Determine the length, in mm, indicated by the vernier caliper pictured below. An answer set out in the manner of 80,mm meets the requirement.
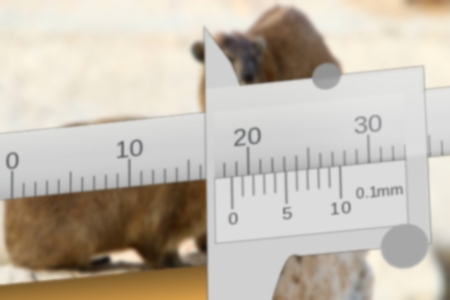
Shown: 18.6,mm
